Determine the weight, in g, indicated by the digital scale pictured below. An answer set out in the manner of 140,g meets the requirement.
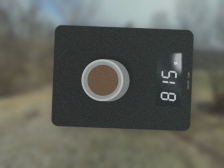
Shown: 815,g
